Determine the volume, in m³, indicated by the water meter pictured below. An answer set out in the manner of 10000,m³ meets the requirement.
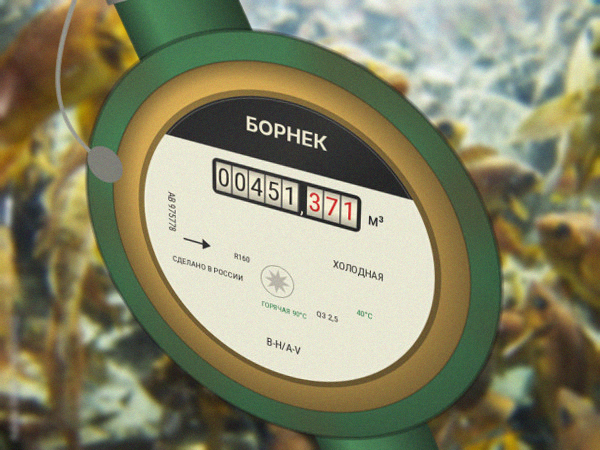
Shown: 451.371,m³
